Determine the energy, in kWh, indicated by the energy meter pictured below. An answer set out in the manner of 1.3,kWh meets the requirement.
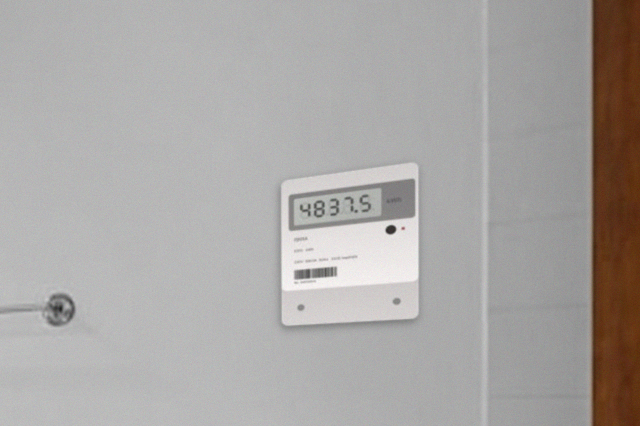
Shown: 4837.5,kWh
